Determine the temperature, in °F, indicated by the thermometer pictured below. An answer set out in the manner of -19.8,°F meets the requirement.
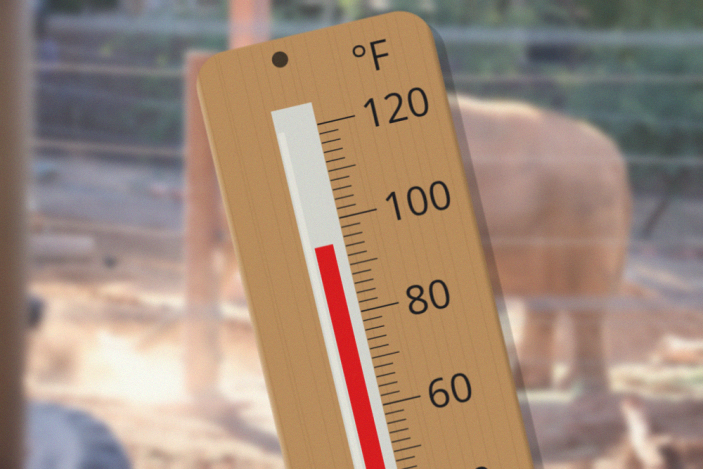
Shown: 95,°F
